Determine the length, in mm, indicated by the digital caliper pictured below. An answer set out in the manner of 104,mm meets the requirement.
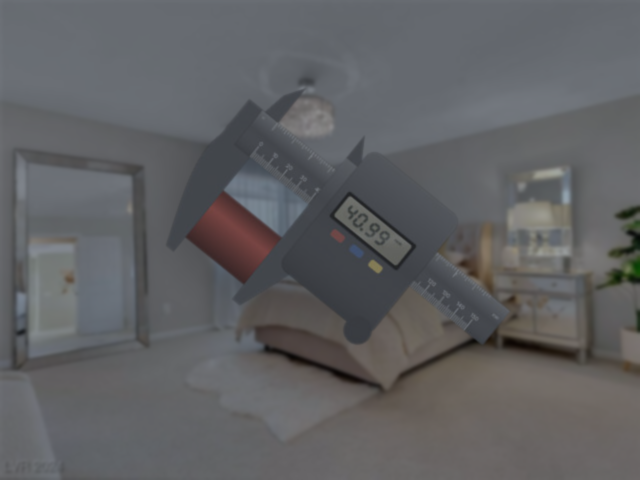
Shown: 40.99,mm
